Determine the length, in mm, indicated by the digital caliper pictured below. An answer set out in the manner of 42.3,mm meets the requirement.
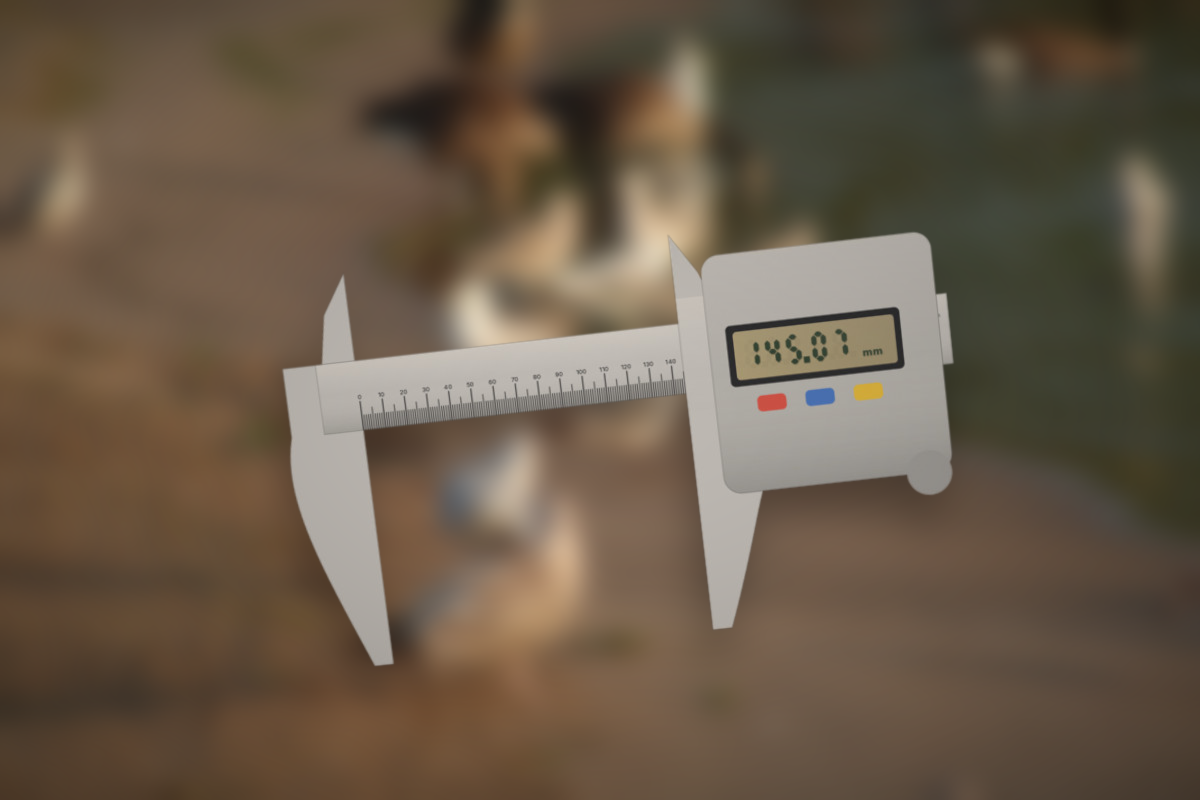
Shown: 145.07,mm
